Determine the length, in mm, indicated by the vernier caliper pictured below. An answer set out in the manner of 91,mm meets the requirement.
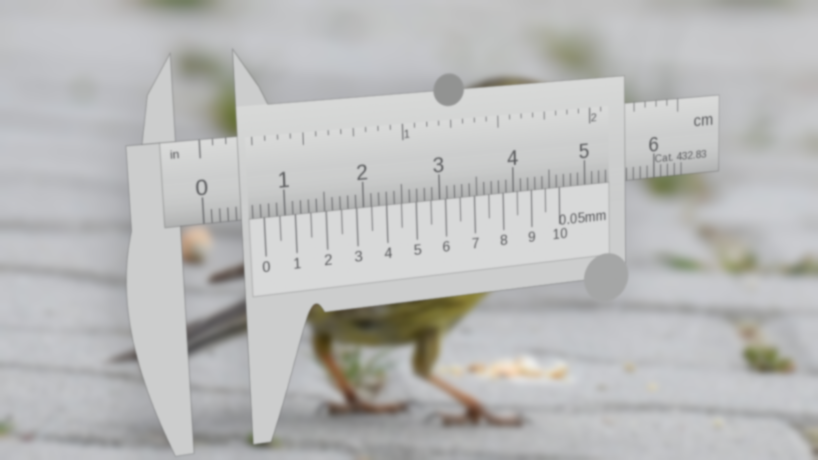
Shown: 7.4,mm
